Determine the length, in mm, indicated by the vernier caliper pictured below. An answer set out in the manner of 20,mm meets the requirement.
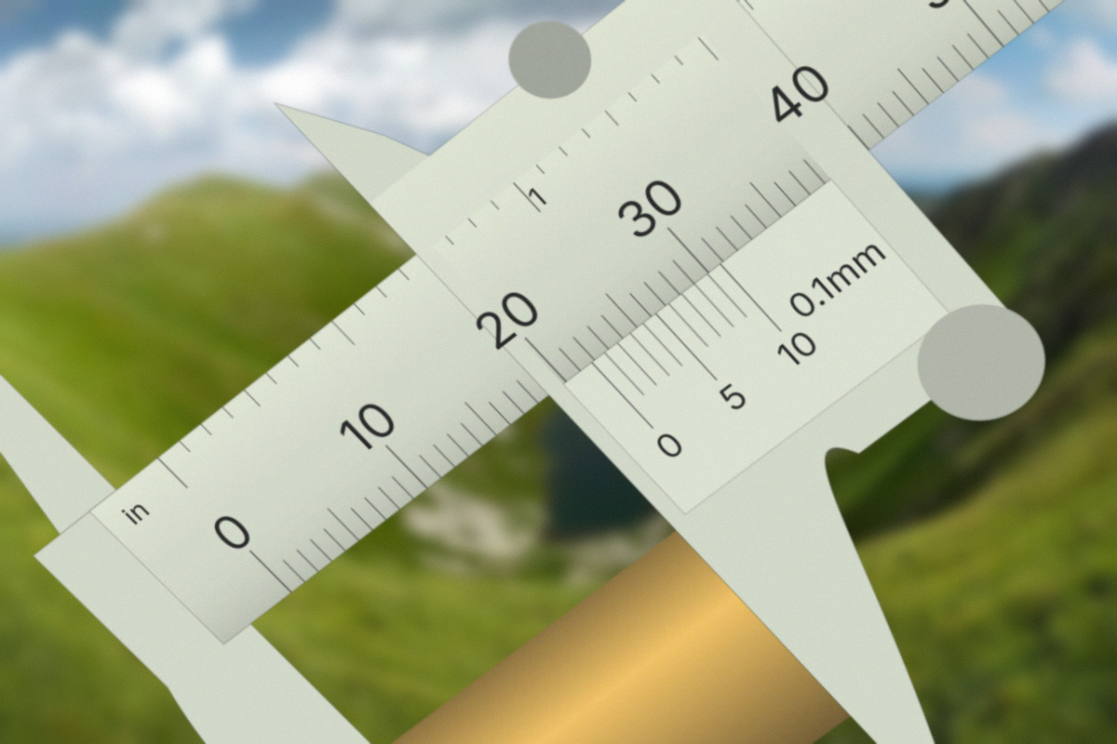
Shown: 21.8,mm
